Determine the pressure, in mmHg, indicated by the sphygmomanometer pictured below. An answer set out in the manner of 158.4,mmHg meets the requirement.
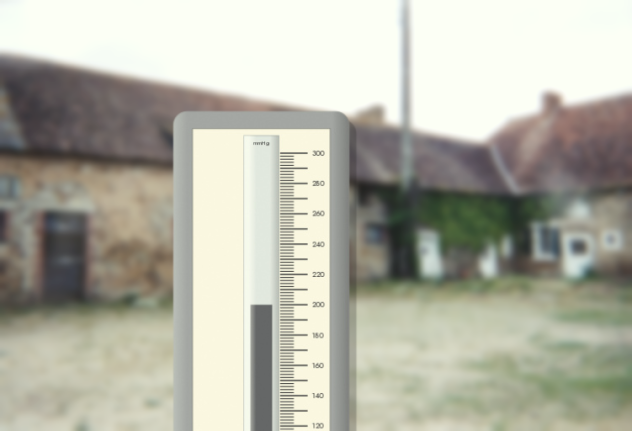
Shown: 200,mmHg
